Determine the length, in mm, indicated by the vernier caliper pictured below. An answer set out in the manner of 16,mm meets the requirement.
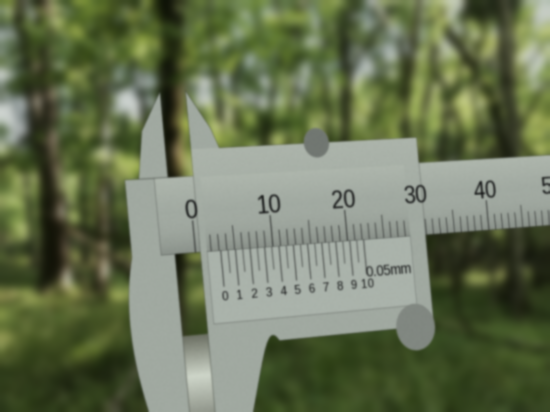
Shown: 3.2,mm
